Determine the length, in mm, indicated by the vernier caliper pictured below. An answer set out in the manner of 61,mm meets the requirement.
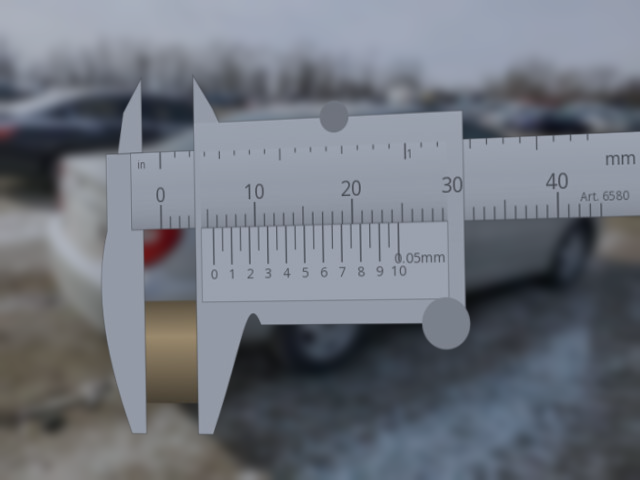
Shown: 5.6,mm
